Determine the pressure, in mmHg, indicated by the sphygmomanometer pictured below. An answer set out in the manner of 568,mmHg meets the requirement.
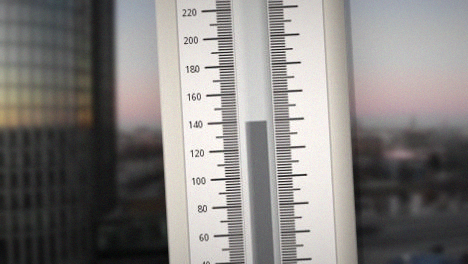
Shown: 140,mmHg
